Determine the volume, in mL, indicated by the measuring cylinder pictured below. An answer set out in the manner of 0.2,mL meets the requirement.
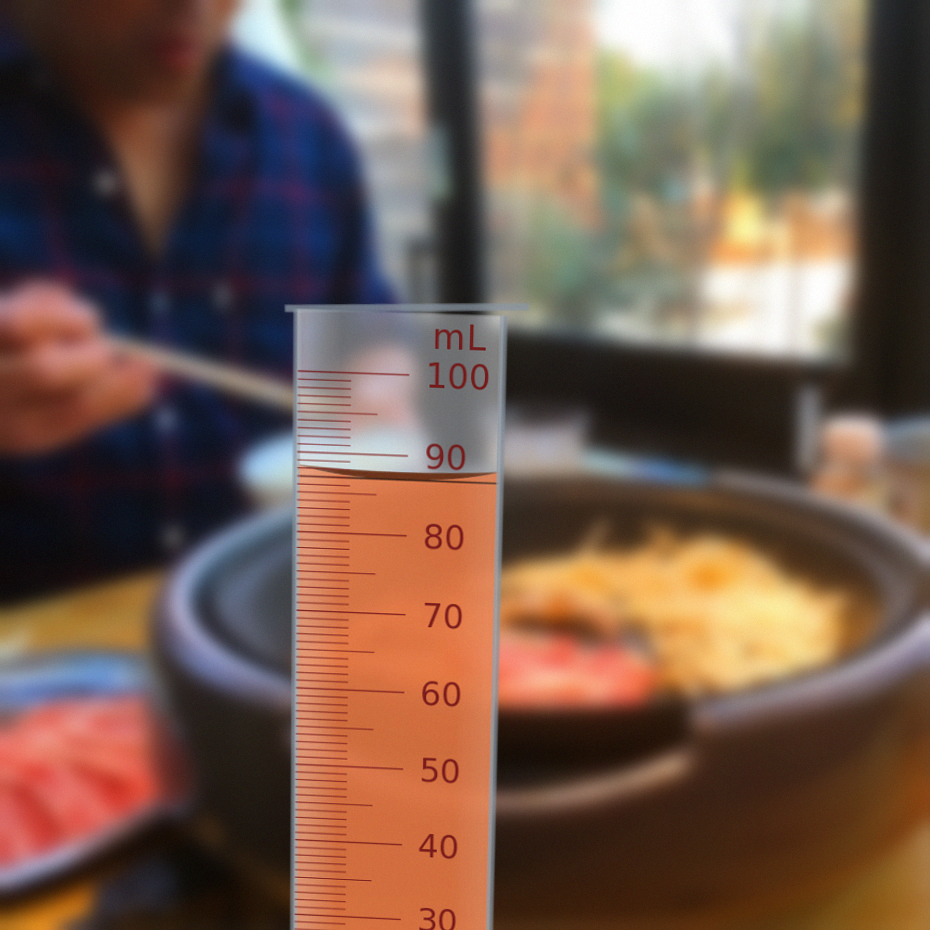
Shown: 87,mL
